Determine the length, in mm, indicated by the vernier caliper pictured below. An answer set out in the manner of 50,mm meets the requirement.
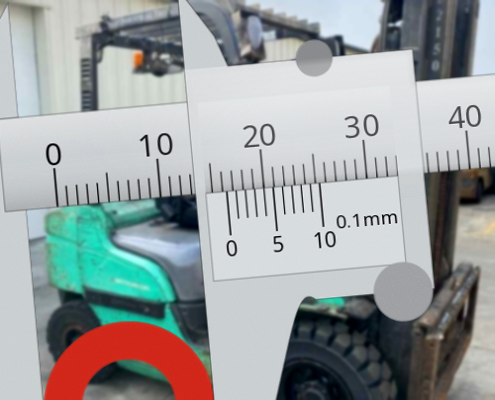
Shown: 16.4,mm
